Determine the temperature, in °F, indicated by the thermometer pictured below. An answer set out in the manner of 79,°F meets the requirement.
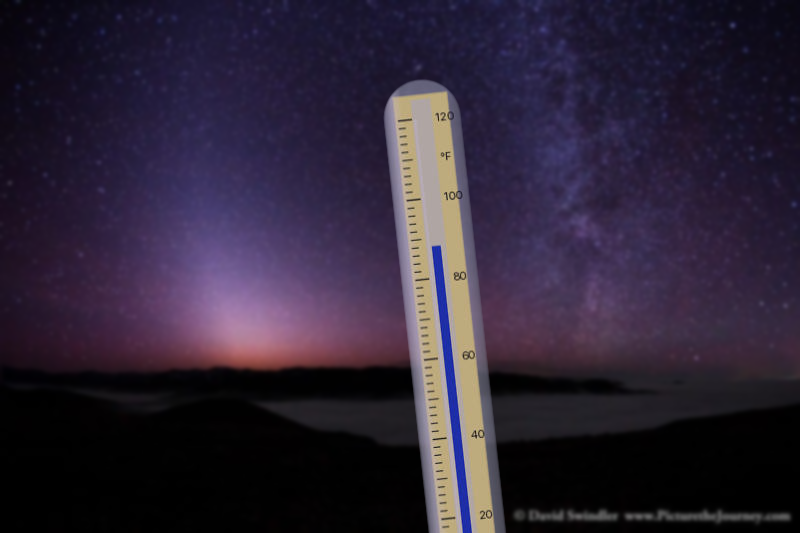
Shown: 88,°F
